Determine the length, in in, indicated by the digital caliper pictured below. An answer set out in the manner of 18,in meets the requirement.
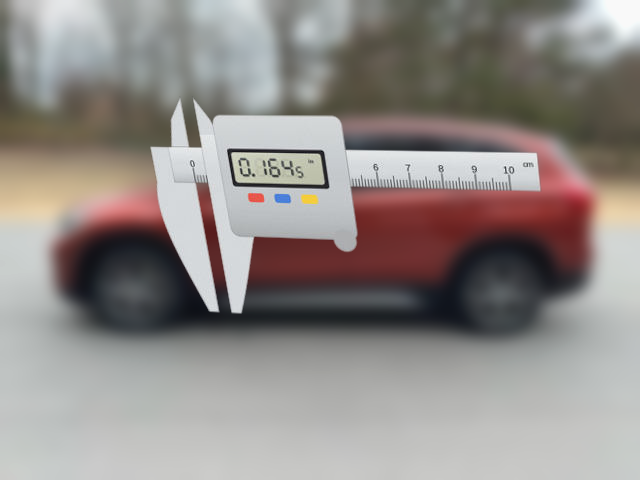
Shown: 0.1645,in
